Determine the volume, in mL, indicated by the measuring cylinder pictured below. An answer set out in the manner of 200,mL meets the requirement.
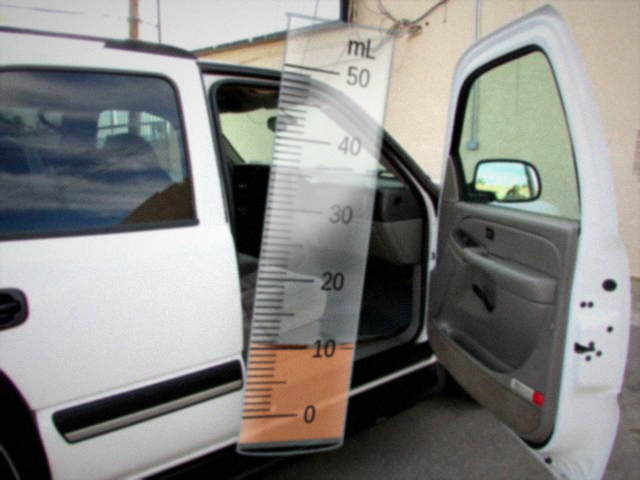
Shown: 10,mL
